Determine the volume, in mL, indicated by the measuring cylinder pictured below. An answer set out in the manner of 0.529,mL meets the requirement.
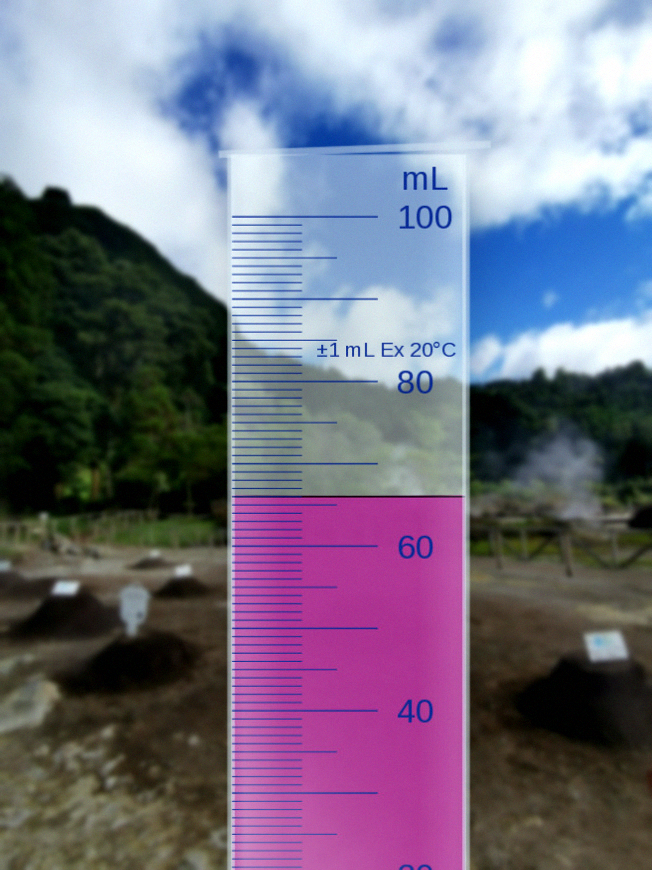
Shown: 66,mL
